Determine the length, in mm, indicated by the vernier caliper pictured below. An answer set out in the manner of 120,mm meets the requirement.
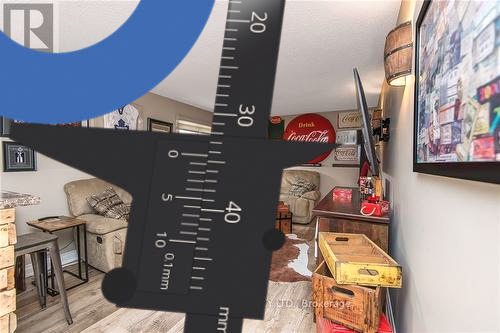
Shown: 34.4,mm
